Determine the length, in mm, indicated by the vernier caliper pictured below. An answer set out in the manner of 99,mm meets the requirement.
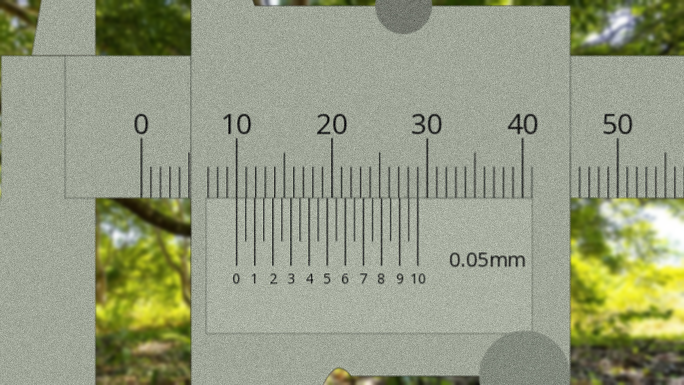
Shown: 10.0,mm
